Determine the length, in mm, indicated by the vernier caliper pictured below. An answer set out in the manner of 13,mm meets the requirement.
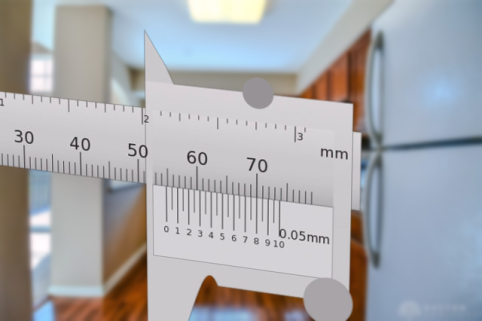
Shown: 54.8,mm
